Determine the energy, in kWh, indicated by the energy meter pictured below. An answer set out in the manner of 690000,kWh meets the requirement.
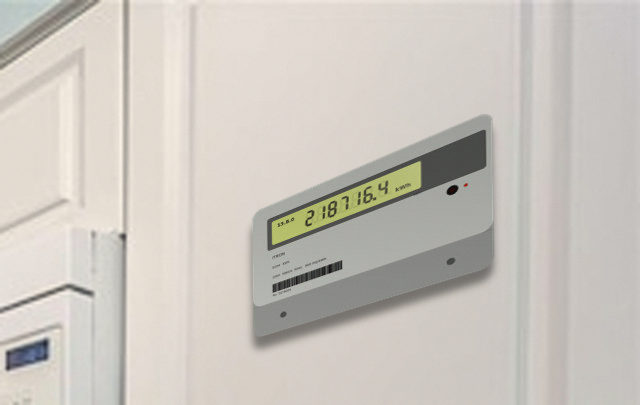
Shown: 218716.4,kWh
